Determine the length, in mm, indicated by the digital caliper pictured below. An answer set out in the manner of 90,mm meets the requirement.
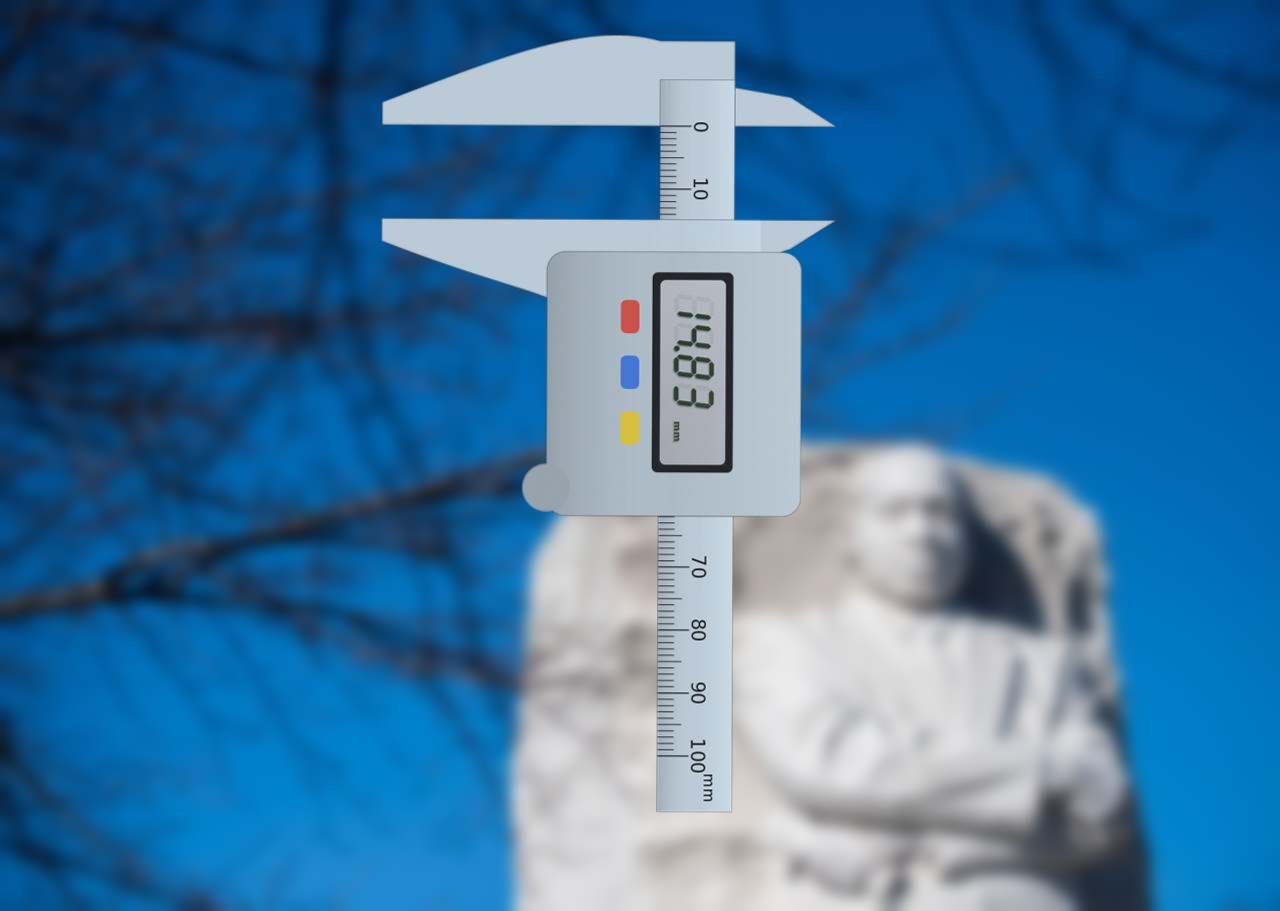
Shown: 14.83,mm
